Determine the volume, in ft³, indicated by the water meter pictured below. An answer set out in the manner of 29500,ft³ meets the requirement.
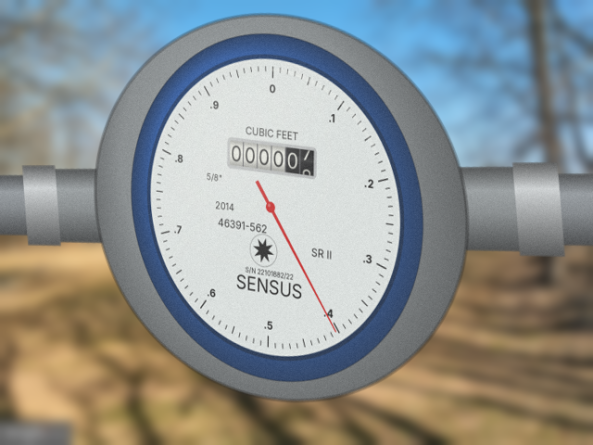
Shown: 7.40,ft³
